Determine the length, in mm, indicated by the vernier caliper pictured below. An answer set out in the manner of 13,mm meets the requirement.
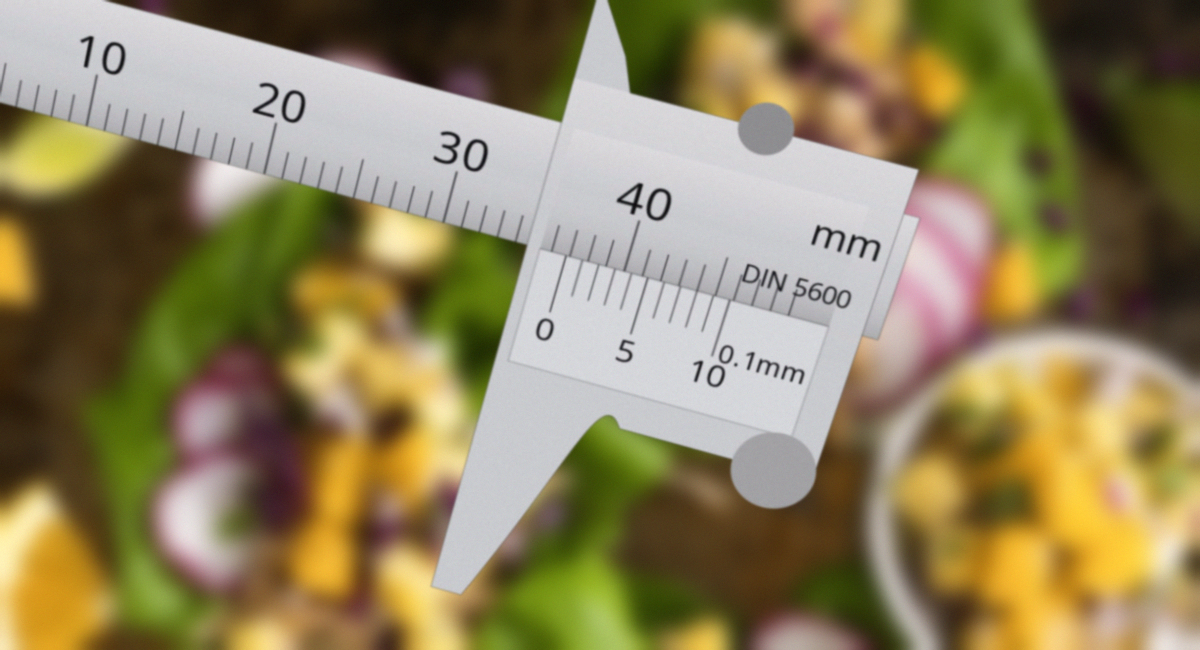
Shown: 36.8,mm
